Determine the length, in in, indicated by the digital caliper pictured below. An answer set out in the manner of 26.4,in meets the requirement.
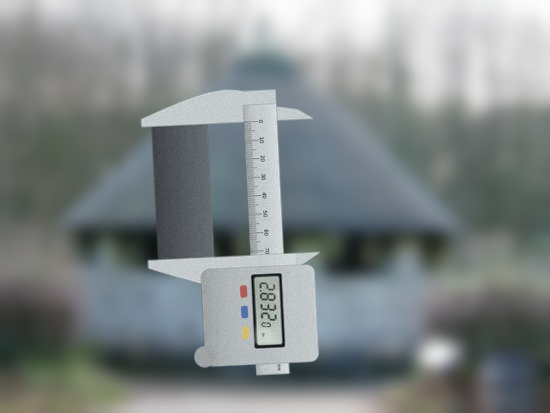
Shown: 2.8320,in
